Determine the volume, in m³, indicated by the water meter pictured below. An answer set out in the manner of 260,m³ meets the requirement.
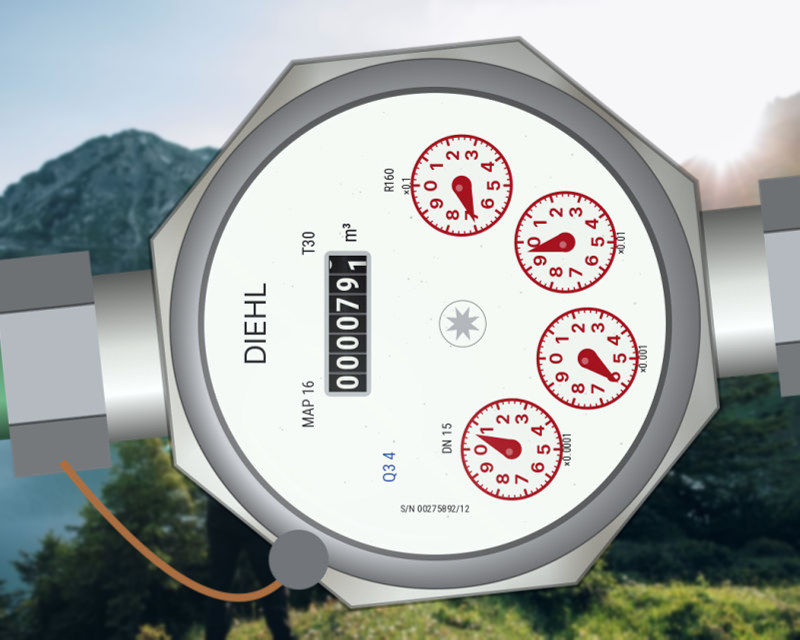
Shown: 790.6960,m³
